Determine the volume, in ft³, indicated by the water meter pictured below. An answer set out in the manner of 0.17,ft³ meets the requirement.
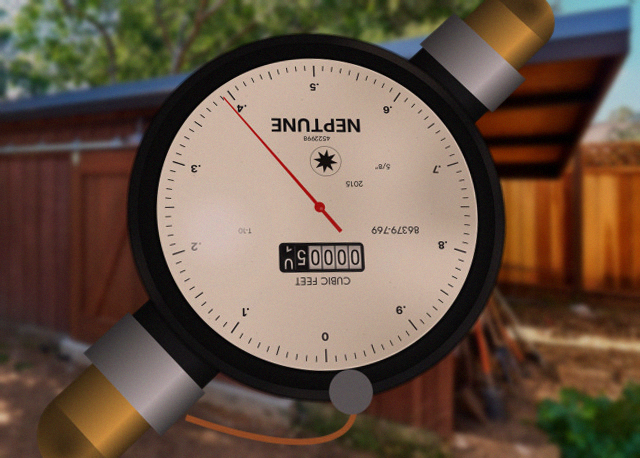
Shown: 50.39,ft³
